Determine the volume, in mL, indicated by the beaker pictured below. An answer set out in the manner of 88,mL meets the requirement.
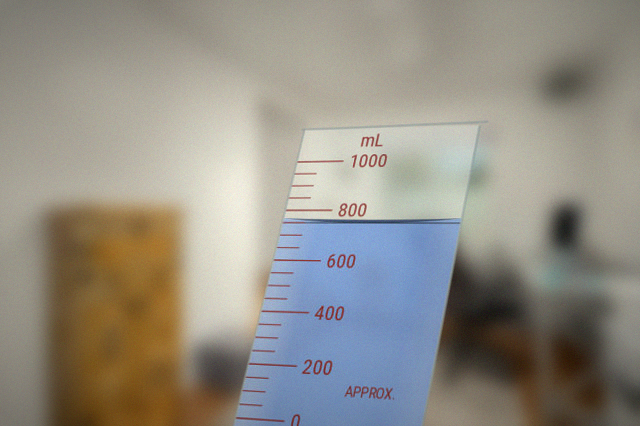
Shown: 750,mL
